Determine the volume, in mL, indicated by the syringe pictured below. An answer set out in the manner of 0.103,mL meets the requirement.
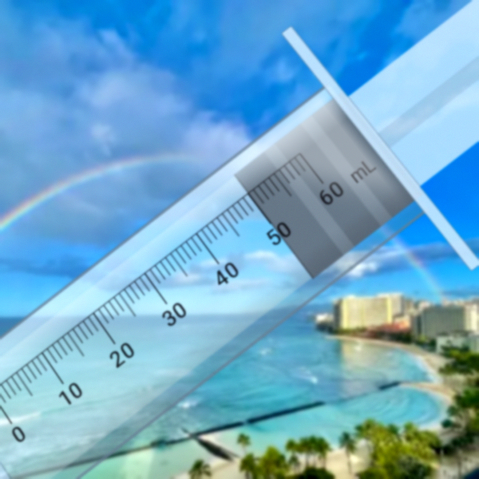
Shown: 50,mL
